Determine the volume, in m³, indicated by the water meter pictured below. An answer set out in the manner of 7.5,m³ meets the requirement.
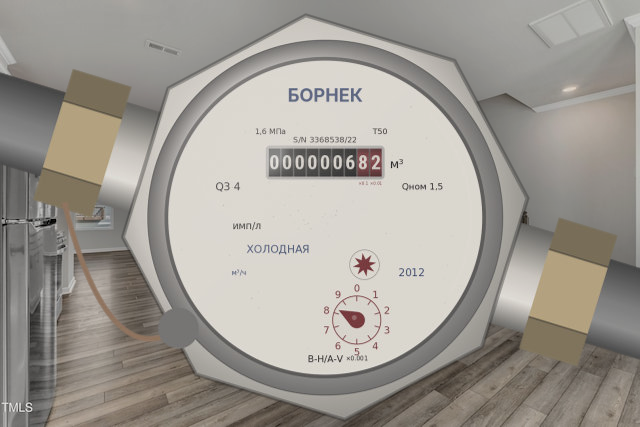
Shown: 6.828,m³
